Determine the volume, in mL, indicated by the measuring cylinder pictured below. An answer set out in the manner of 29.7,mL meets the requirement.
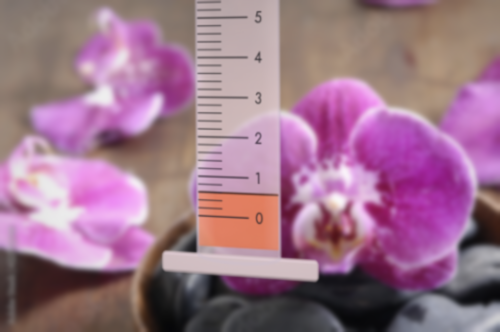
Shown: 0.6,mL
